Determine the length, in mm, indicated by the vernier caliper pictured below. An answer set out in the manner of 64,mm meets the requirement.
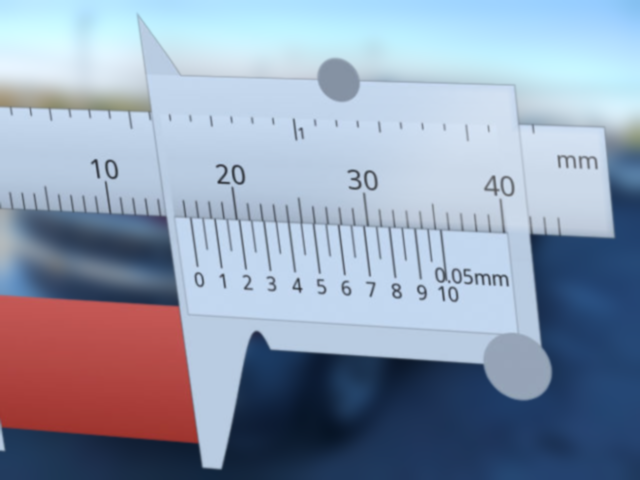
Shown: 16.4,mm
